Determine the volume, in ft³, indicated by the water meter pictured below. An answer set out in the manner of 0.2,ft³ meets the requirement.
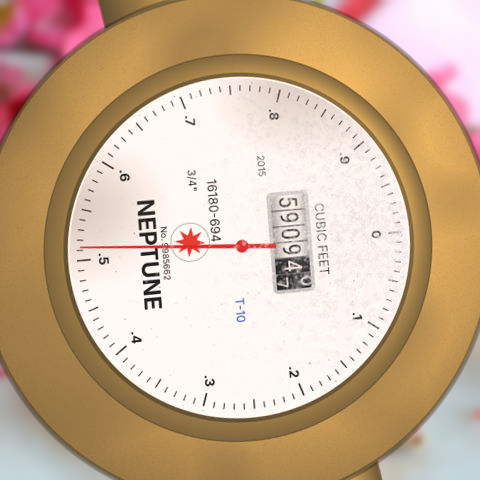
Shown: 590946.51,ft³
